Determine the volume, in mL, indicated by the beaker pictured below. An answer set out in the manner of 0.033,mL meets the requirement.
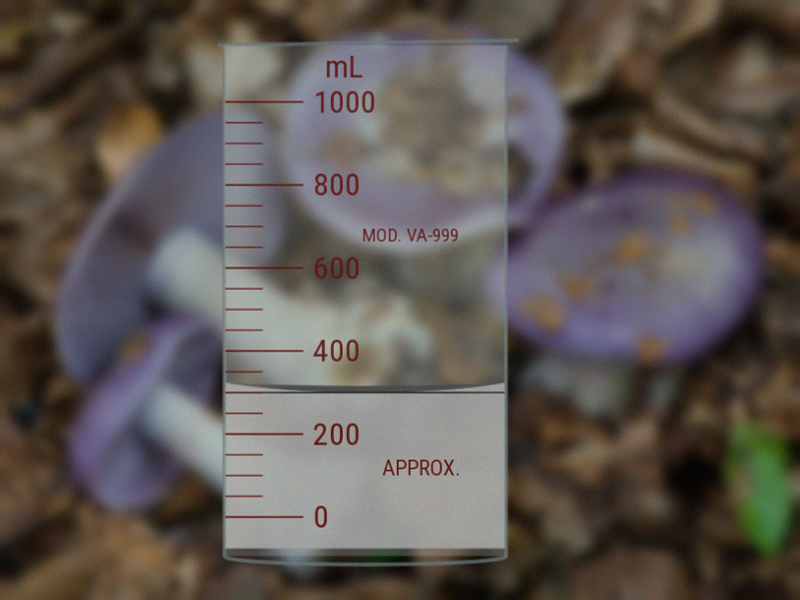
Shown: 300,mL
